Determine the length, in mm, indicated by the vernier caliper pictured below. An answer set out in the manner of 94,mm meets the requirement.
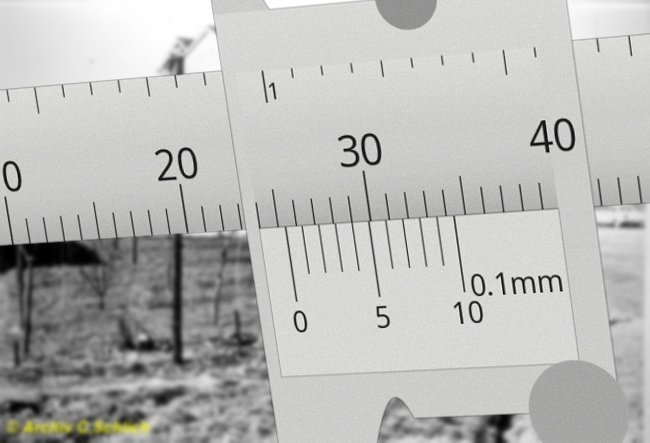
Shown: 25.4,mm
